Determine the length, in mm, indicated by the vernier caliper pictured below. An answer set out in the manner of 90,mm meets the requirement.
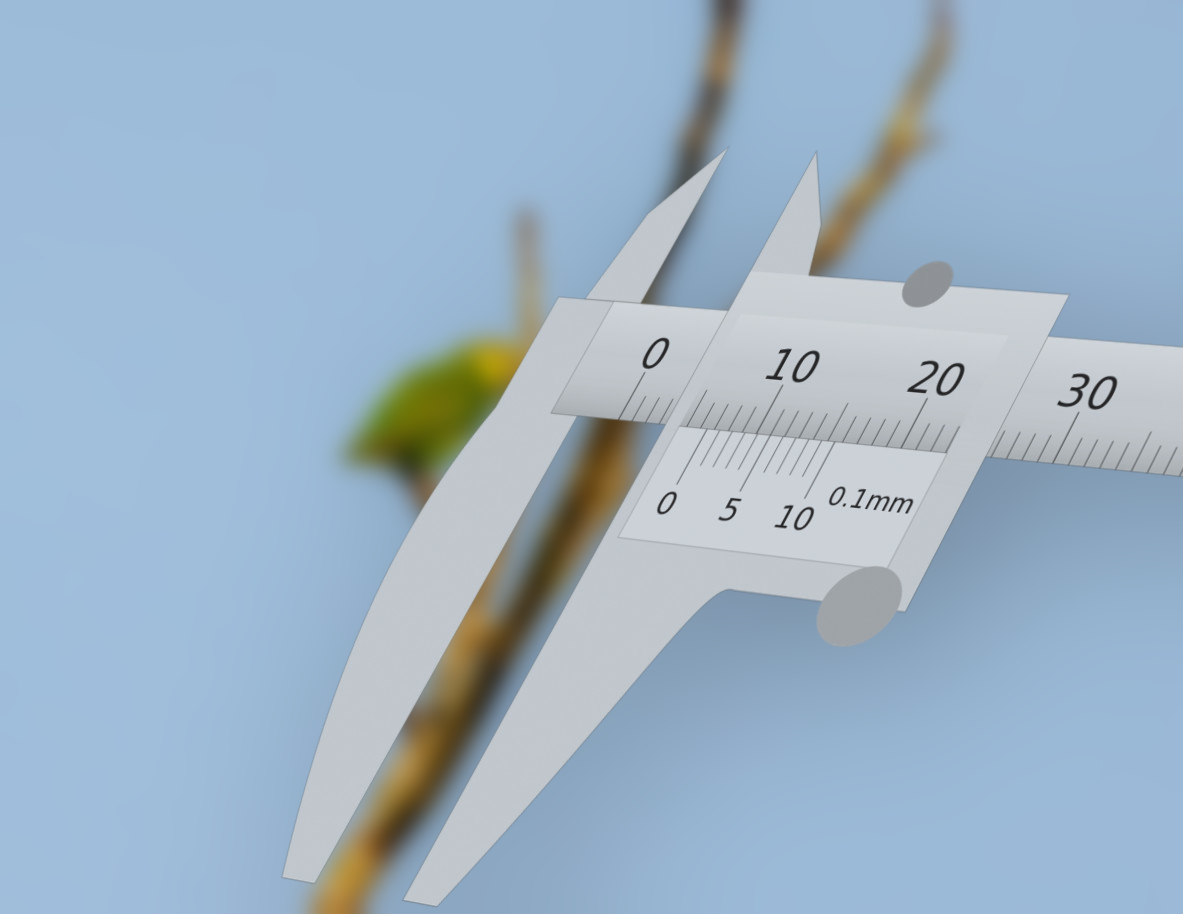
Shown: 6.5,mm
